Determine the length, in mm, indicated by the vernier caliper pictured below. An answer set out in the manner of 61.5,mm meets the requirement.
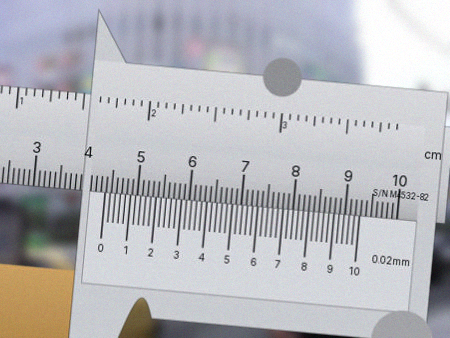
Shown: 43.8,mm
